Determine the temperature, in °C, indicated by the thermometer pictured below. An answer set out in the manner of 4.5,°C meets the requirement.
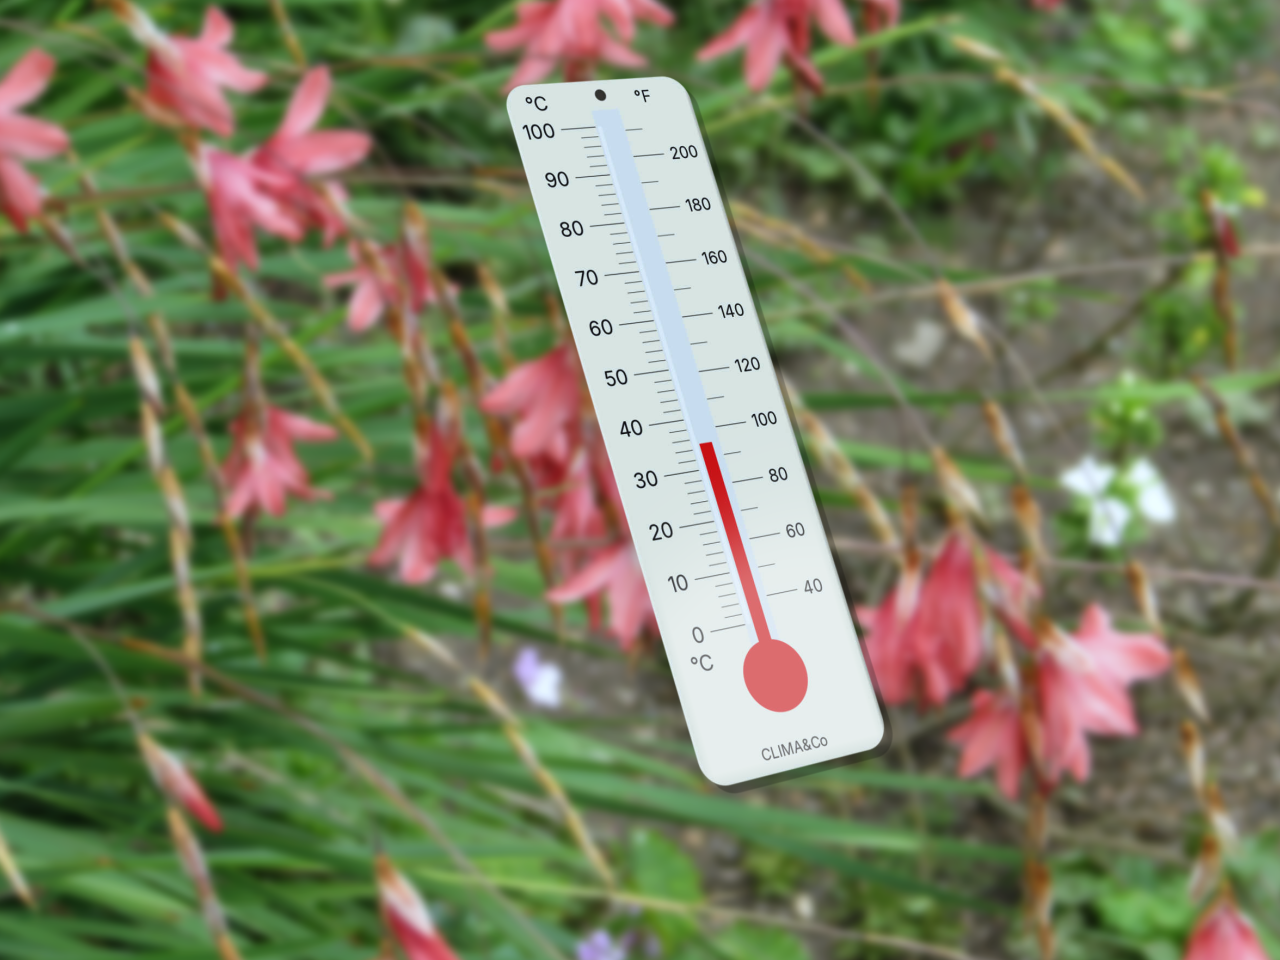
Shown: 35,°C
